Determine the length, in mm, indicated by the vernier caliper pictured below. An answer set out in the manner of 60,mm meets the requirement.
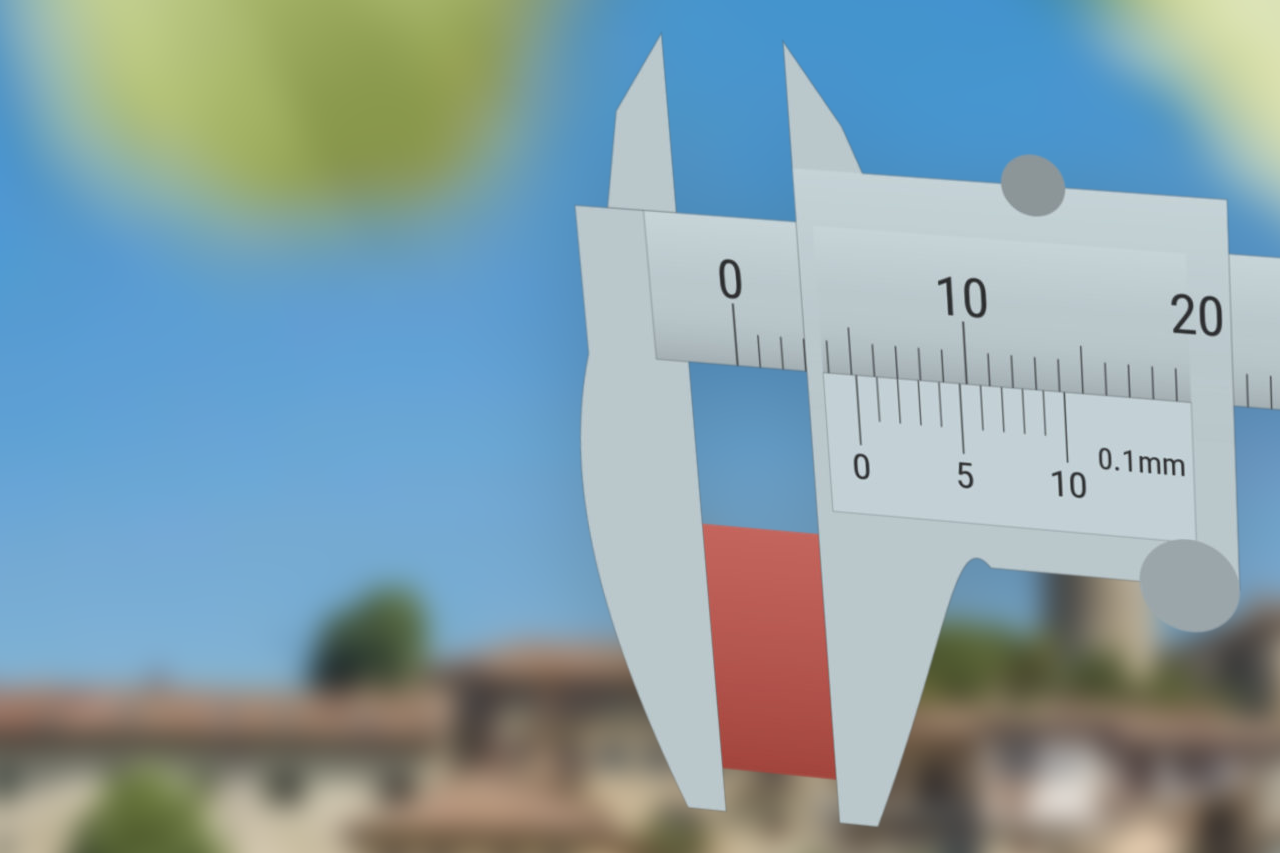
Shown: 5.2,mm
